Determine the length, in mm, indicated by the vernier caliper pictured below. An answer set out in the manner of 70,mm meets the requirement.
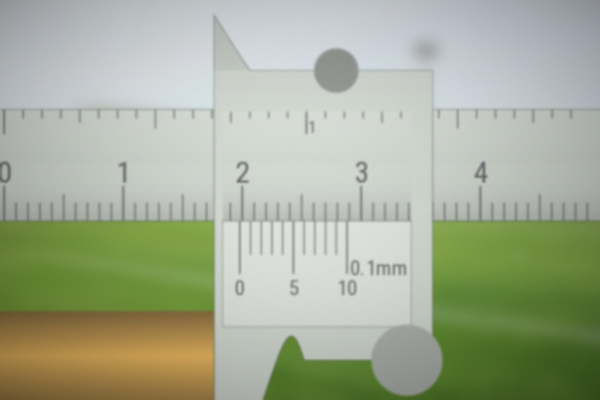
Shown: 19.8,mm
